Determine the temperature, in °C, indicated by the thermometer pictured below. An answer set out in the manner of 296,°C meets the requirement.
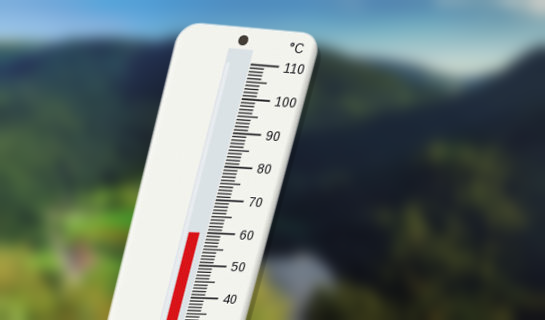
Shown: 60,°C
